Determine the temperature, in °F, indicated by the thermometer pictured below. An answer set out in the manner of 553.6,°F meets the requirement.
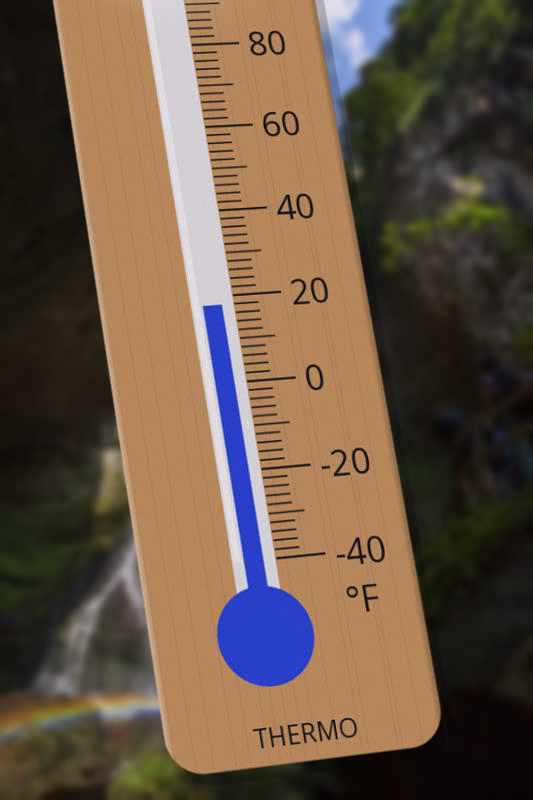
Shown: 18,°F
